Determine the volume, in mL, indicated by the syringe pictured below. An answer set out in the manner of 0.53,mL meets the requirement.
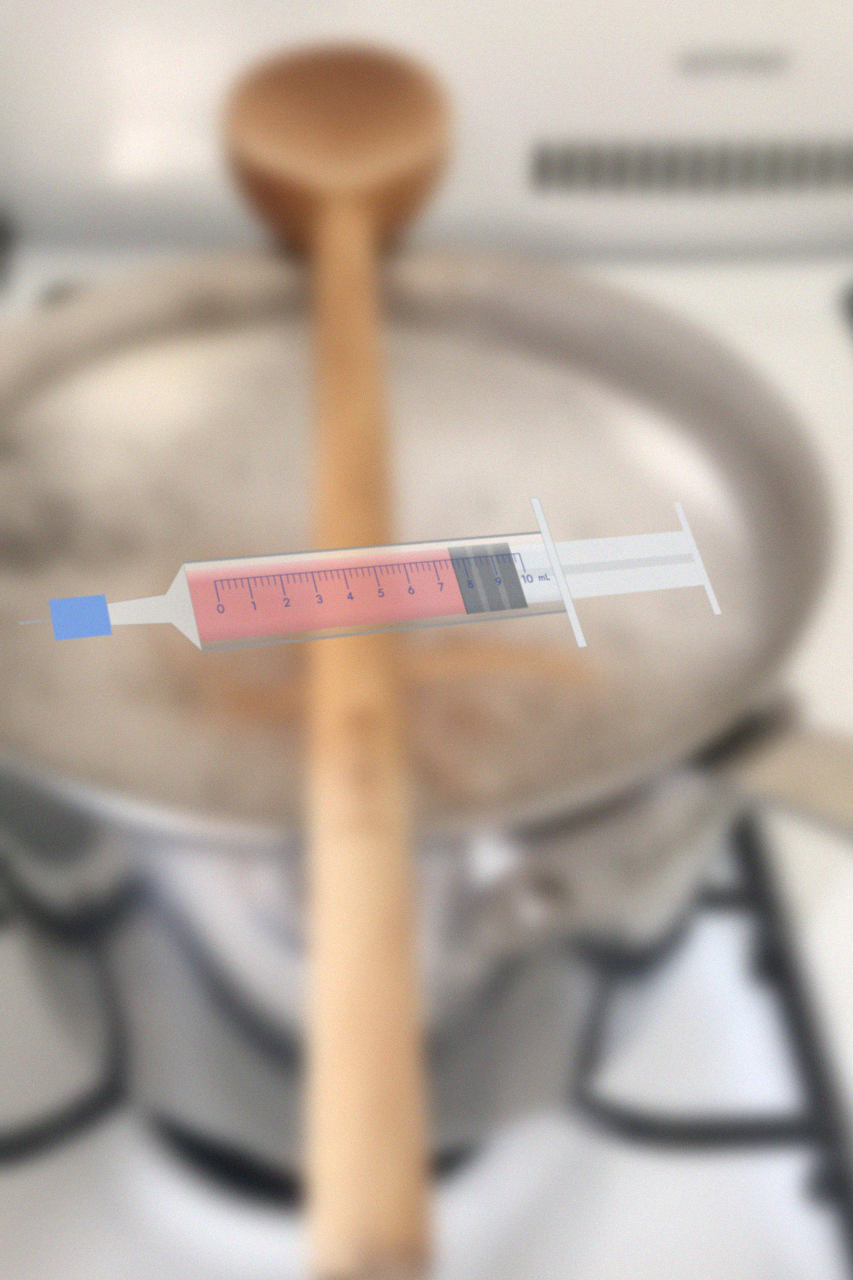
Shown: 7.6,mL
